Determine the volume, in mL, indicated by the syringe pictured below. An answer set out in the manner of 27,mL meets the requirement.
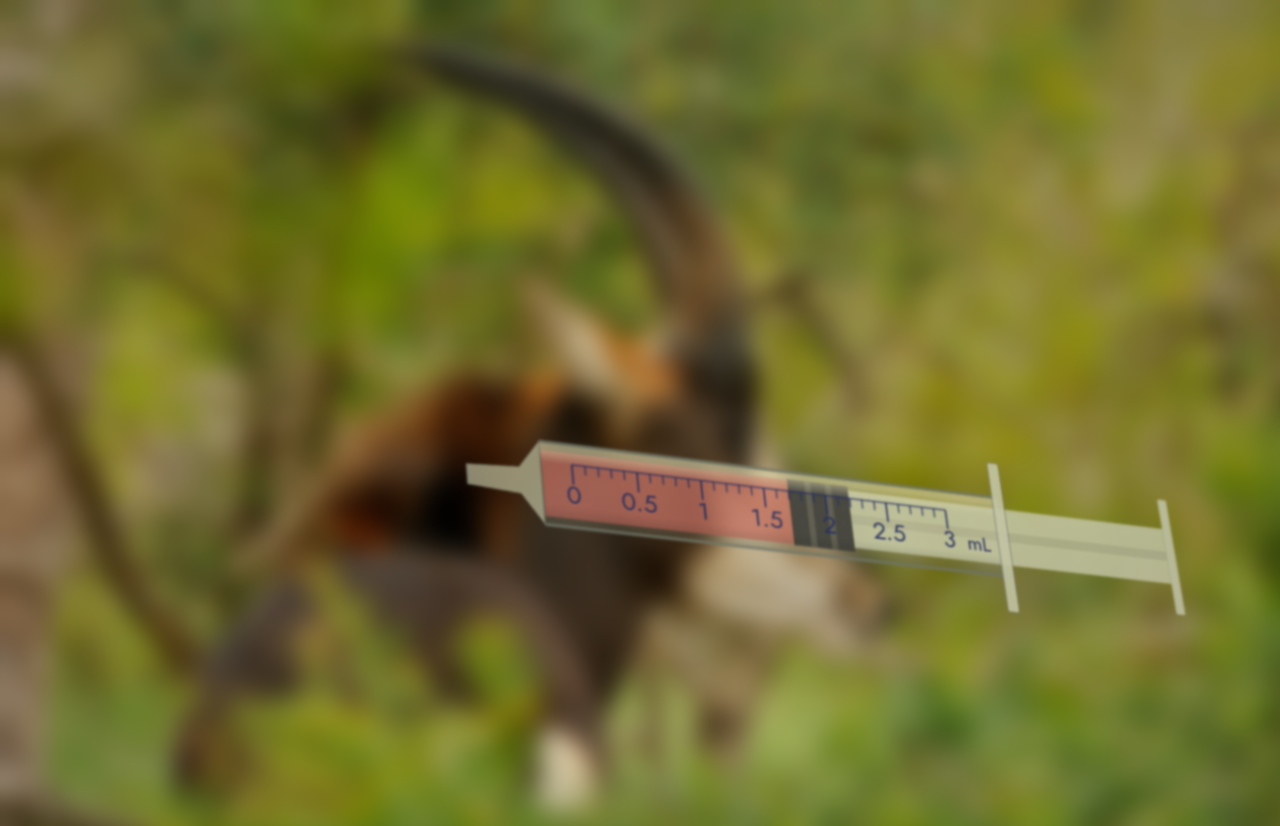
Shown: 1.7,mL
